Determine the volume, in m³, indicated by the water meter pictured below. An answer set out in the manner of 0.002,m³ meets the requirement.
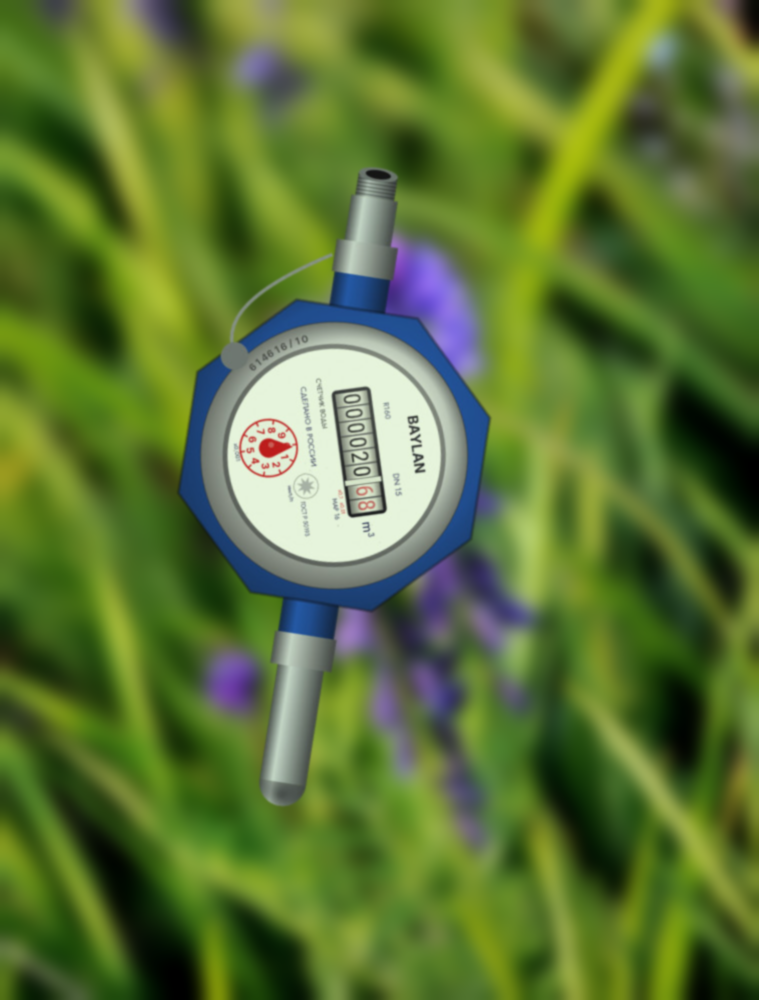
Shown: 20.680,m³
